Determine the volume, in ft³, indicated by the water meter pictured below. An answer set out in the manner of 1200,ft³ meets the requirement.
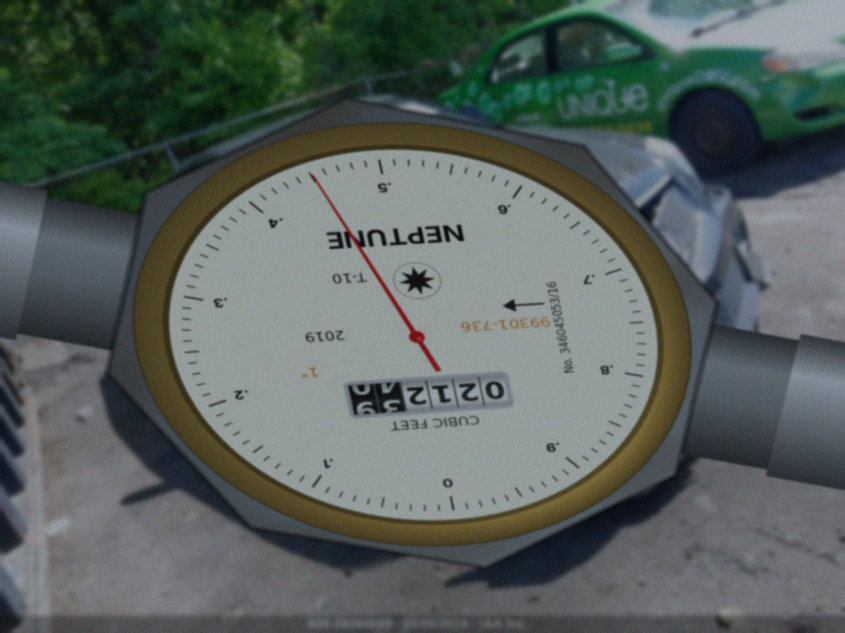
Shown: 21239.45,ft³
